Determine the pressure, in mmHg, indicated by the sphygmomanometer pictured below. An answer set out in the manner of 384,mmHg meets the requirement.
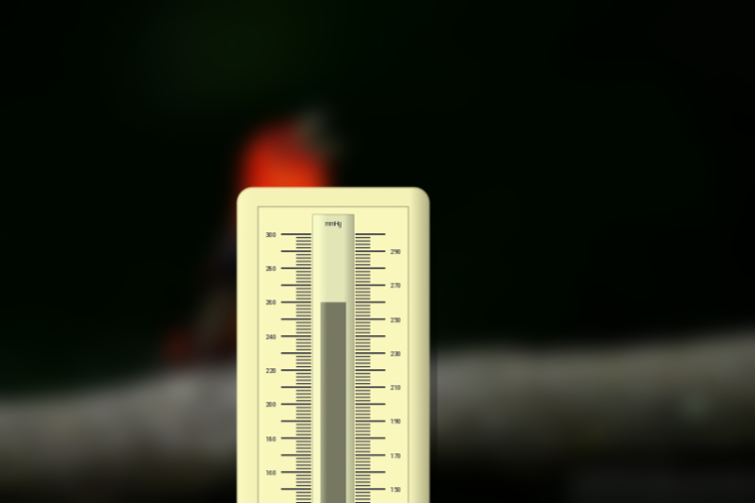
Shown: 260,mmHg
